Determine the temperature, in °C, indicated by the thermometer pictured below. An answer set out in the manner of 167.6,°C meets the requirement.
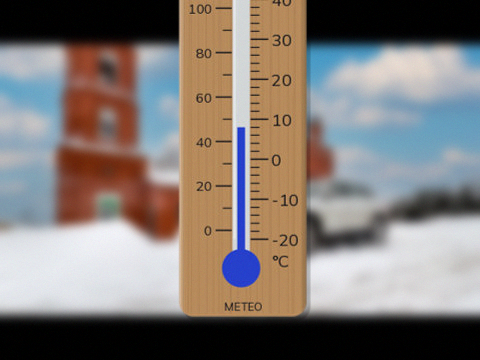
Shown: 8,°C
